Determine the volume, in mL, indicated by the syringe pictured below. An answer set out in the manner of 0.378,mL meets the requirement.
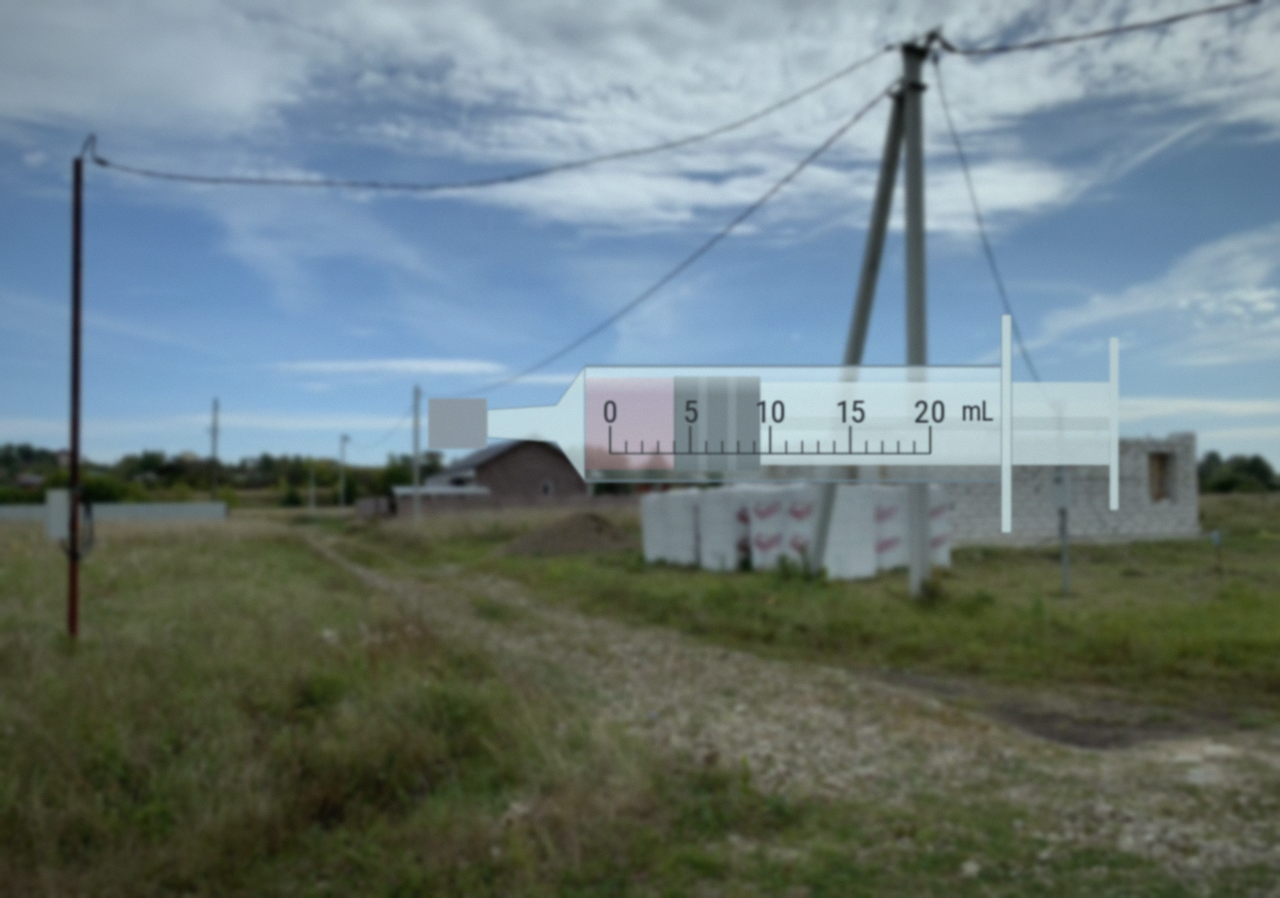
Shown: 4,mL
